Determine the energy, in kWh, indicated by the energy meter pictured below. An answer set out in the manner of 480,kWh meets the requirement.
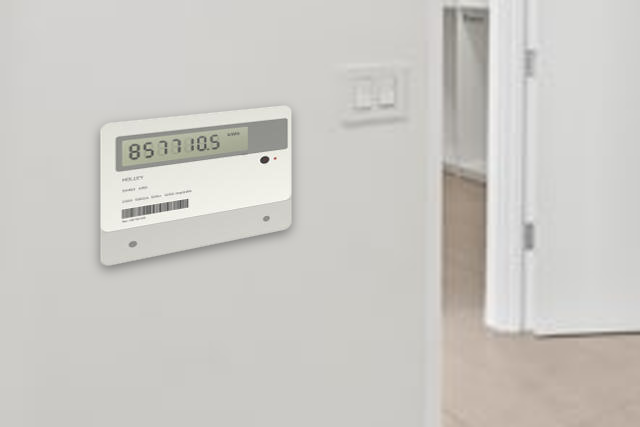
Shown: 857710.5,kWh
